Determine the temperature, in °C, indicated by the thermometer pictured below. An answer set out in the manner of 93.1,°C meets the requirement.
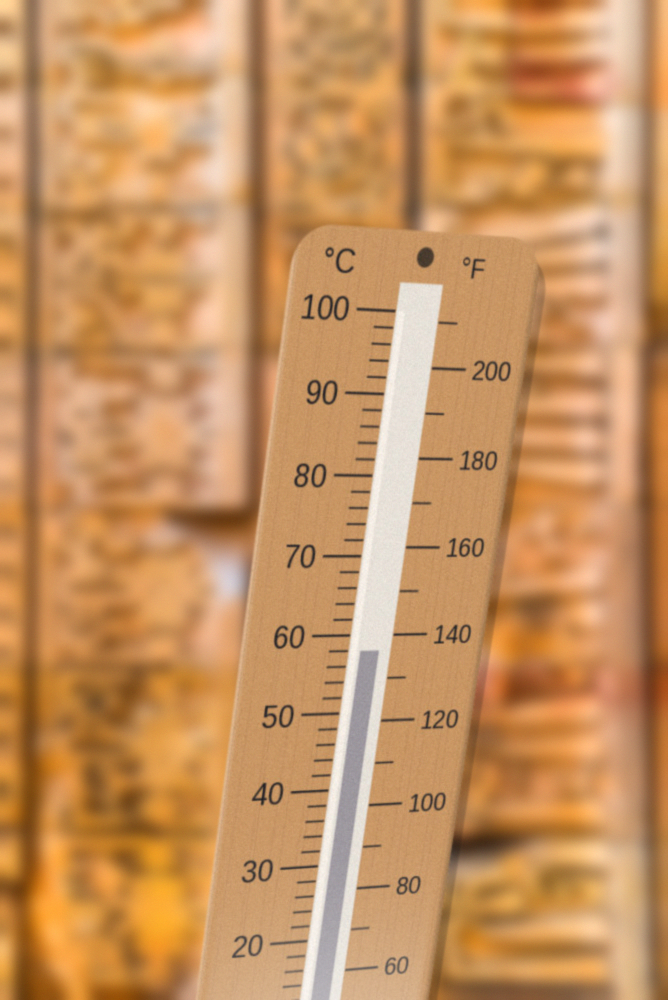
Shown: 58,°C
